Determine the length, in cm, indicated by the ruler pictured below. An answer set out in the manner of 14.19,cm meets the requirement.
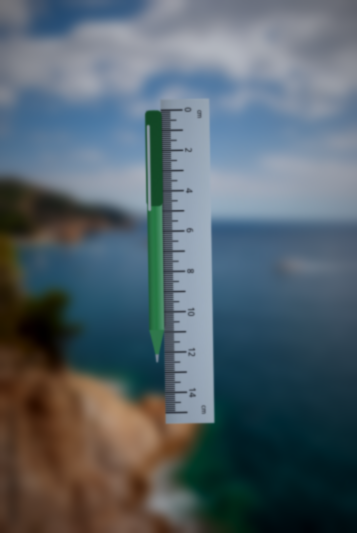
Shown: 12.5,cm
